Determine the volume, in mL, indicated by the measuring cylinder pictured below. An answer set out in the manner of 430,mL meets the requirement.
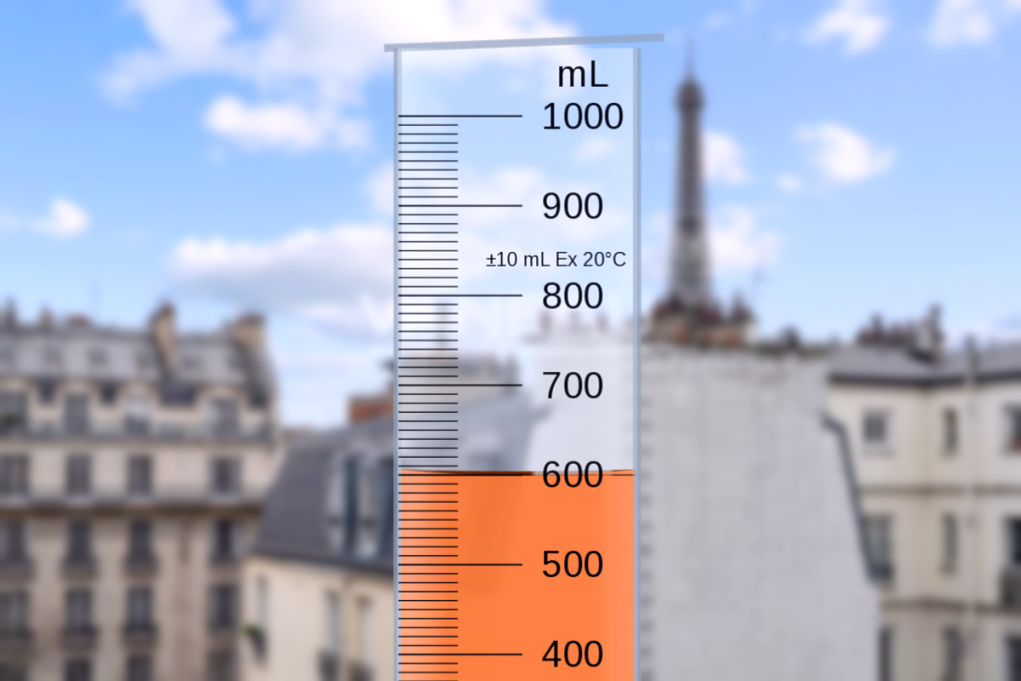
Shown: 600,mL
